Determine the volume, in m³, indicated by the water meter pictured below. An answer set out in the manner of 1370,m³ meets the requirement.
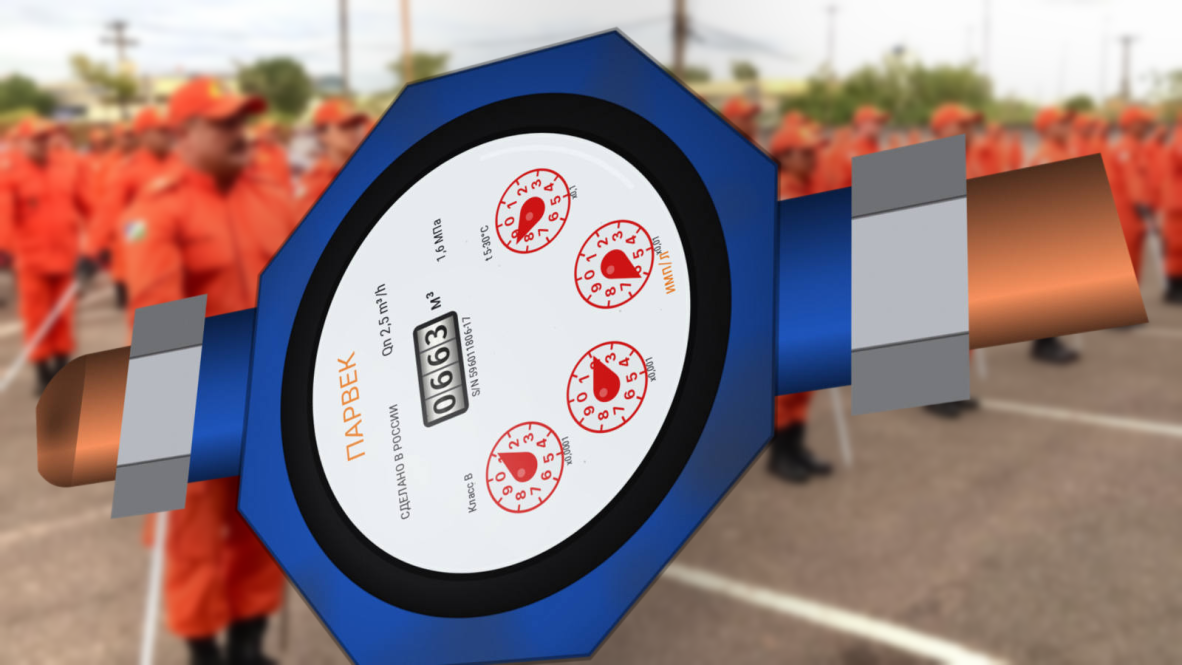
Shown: 663.8621,m³
